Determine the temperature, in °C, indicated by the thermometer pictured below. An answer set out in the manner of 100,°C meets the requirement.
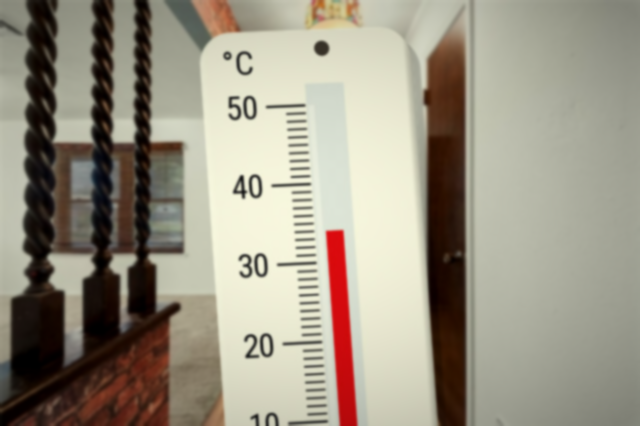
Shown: 34,°C
